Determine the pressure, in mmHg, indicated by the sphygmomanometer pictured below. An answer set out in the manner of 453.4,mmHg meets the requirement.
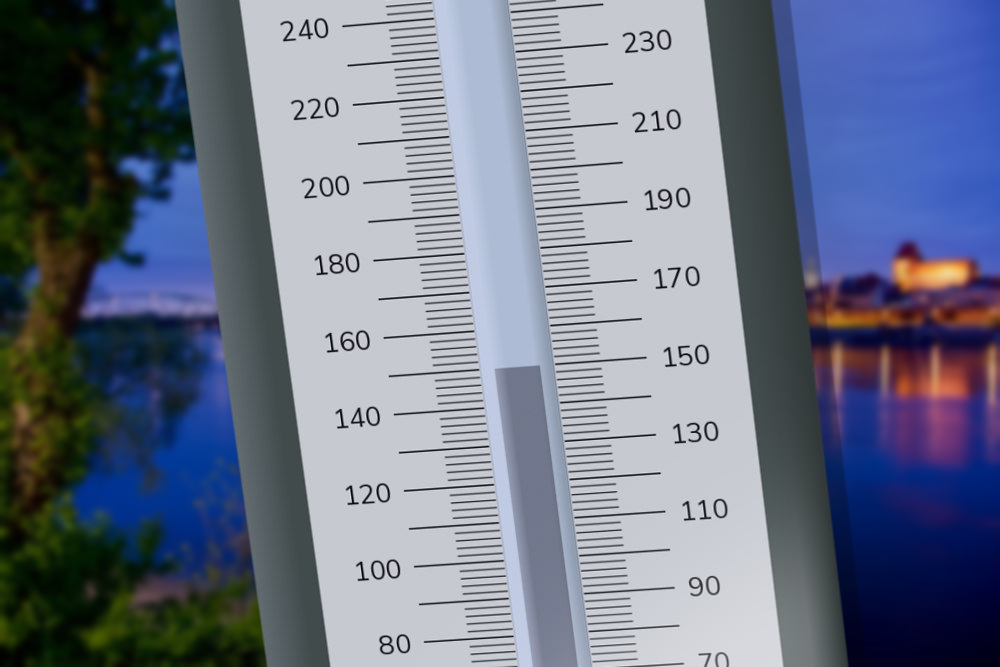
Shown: 150,mmHg
